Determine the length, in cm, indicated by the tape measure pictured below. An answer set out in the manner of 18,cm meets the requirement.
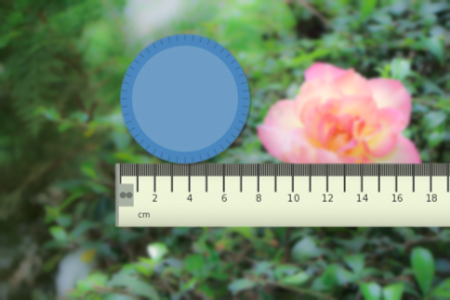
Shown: 7.5,cm
